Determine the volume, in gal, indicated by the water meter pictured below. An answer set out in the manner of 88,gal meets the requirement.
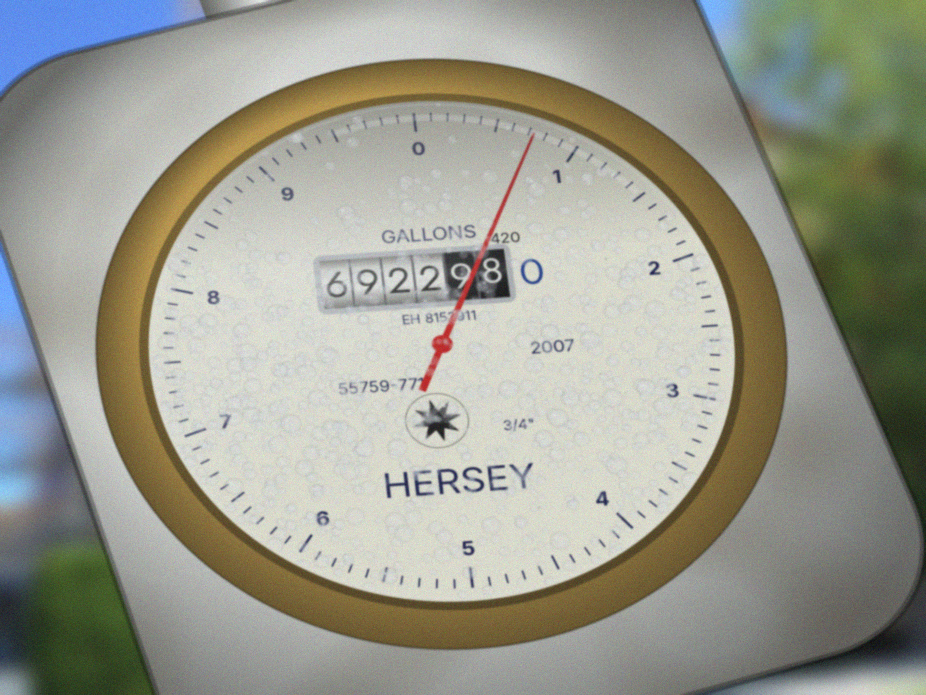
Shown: 6922980.7,gal
